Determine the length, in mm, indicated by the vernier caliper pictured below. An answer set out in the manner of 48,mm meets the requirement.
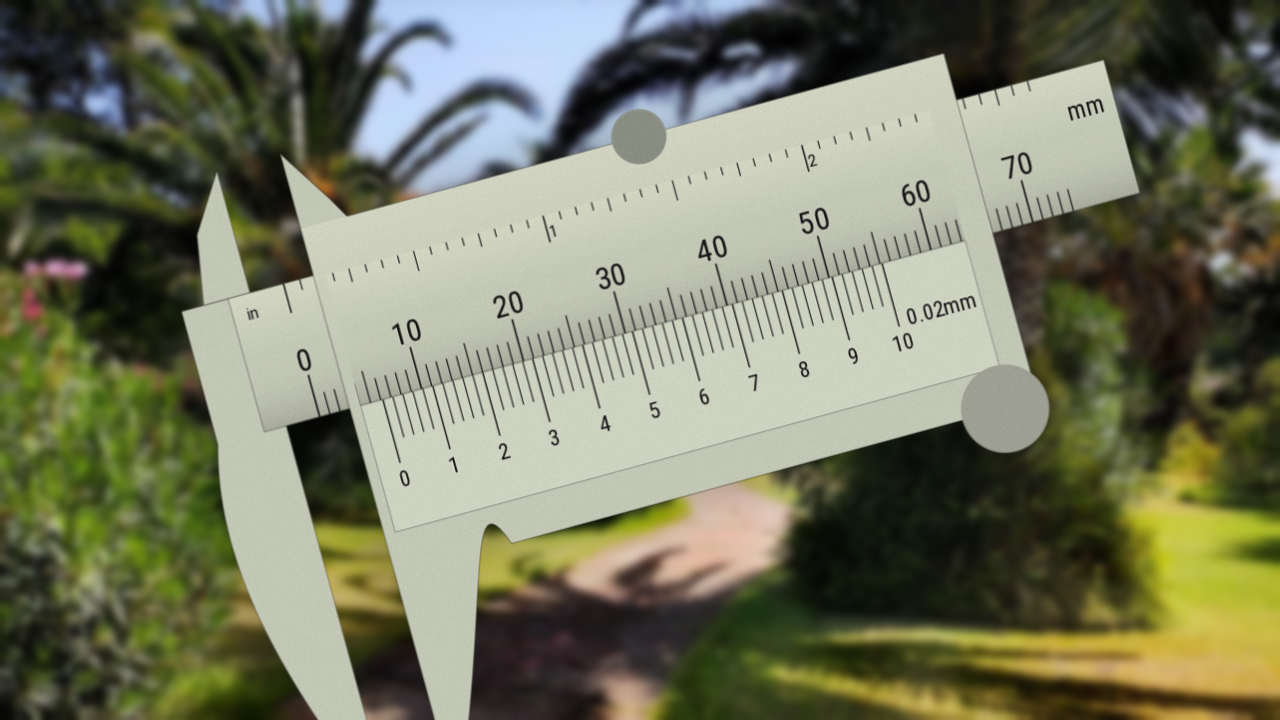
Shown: 6.2,mm
